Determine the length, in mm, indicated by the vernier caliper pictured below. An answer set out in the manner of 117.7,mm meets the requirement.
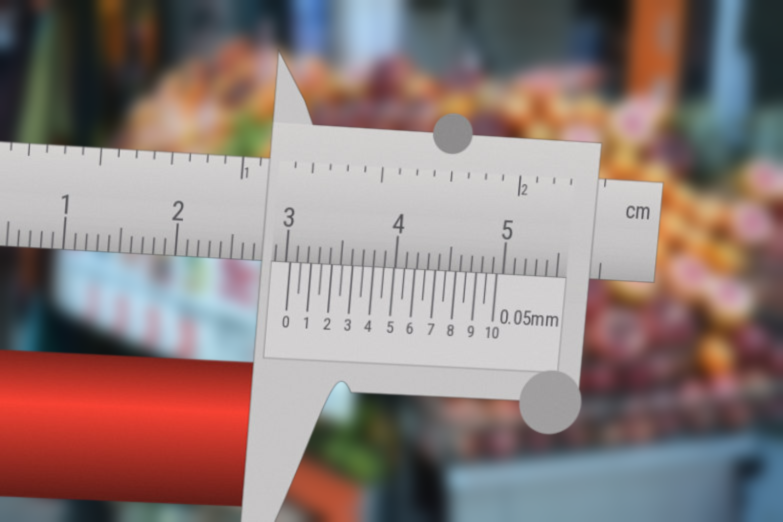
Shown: 30.4,mm
